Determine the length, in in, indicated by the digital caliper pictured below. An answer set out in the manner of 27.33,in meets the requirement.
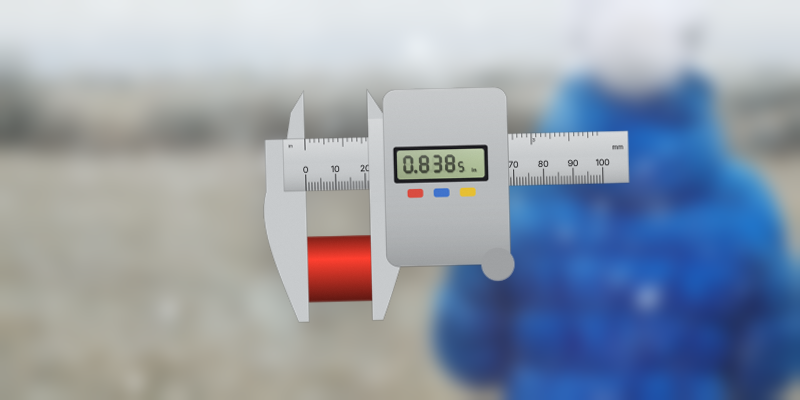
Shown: 0.8385,in
